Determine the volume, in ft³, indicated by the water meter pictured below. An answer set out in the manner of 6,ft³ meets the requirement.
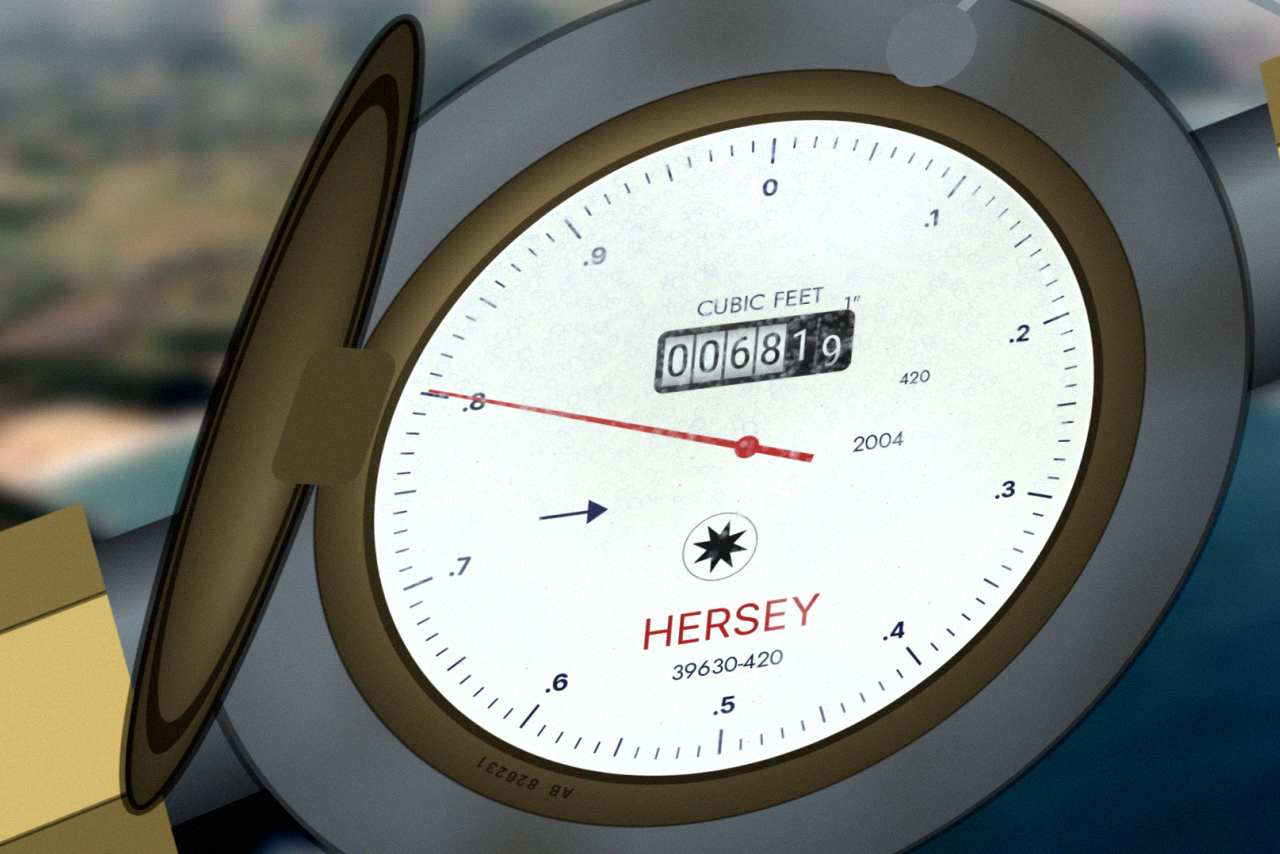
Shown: 6818.80,ft³
